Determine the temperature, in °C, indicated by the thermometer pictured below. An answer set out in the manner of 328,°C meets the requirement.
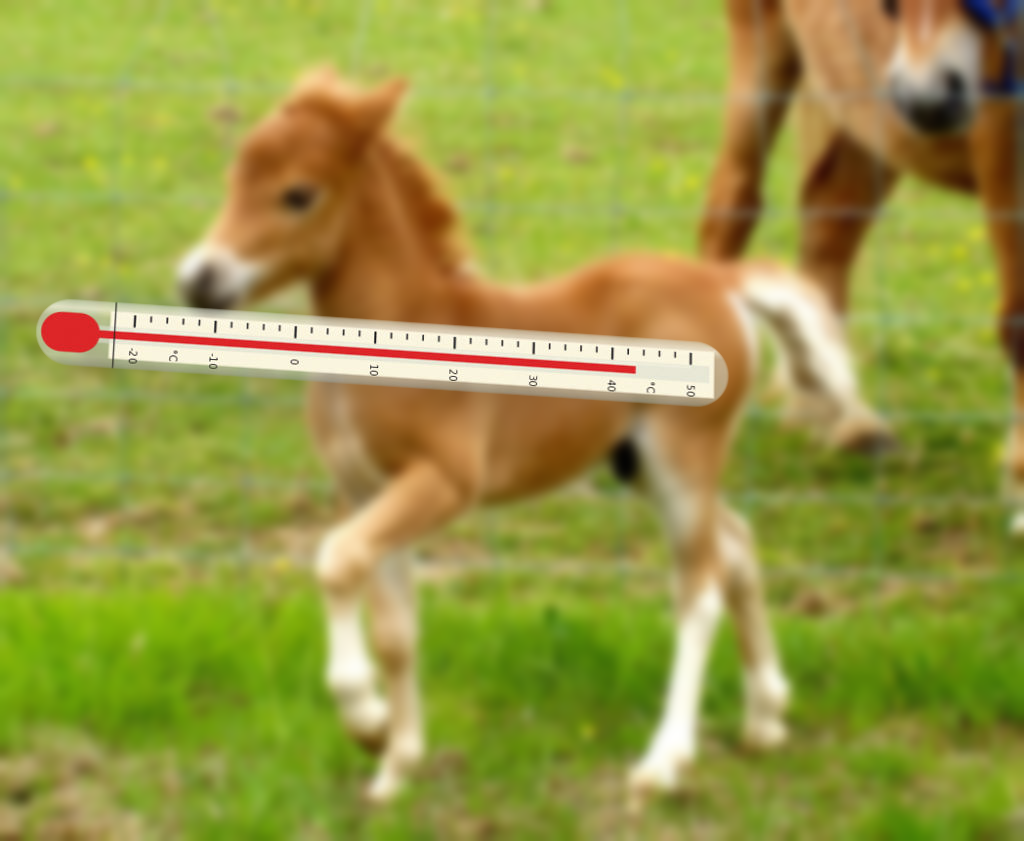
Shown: 43,°C
